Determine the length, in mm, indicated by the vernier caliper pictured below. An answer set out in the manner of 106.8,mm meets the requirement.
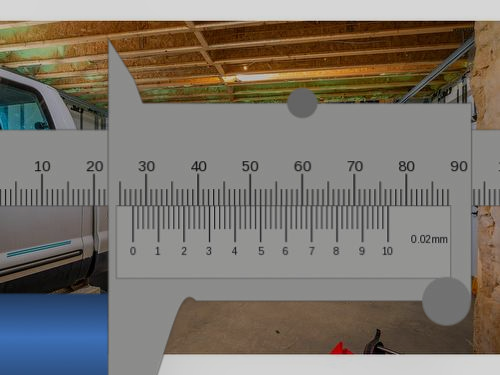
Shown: 27.5,mm
